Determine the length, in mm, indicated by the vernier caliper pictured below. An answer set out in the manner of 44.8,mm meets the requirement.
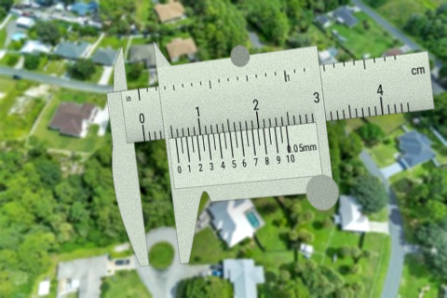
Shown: 5.6,mm
